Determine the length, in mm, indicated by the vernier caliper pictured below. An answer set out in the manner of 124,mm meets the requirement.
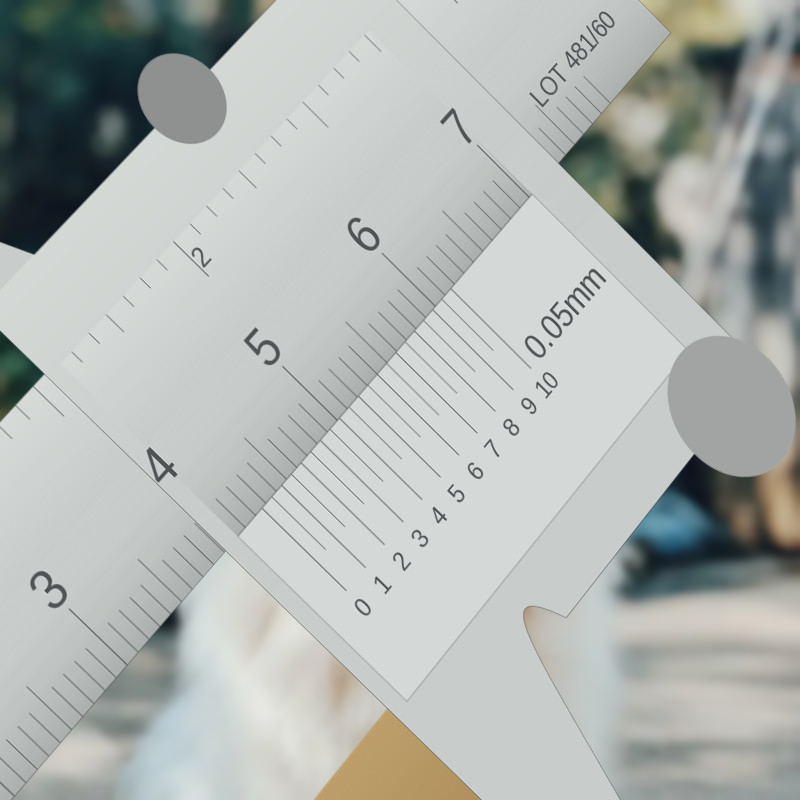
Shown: 42.6,mm
